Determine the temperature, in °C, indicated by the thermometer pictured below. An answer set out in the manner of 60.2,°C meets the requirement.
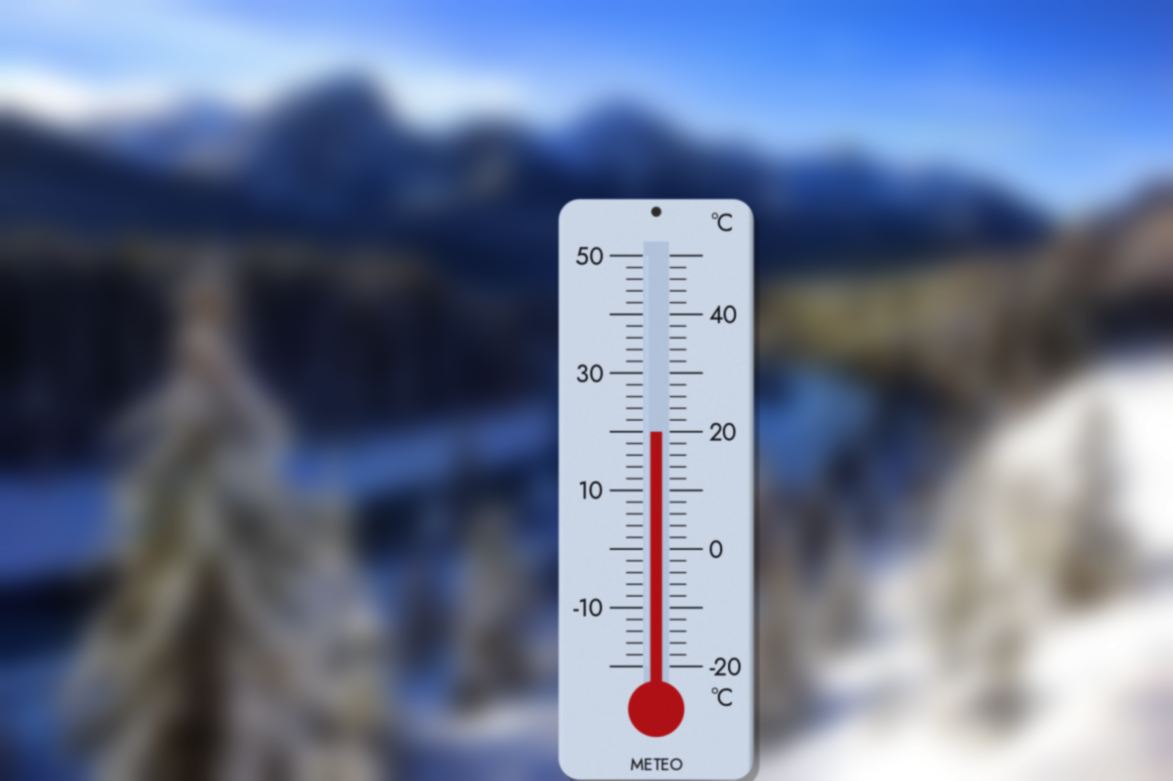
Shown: 20,°C
